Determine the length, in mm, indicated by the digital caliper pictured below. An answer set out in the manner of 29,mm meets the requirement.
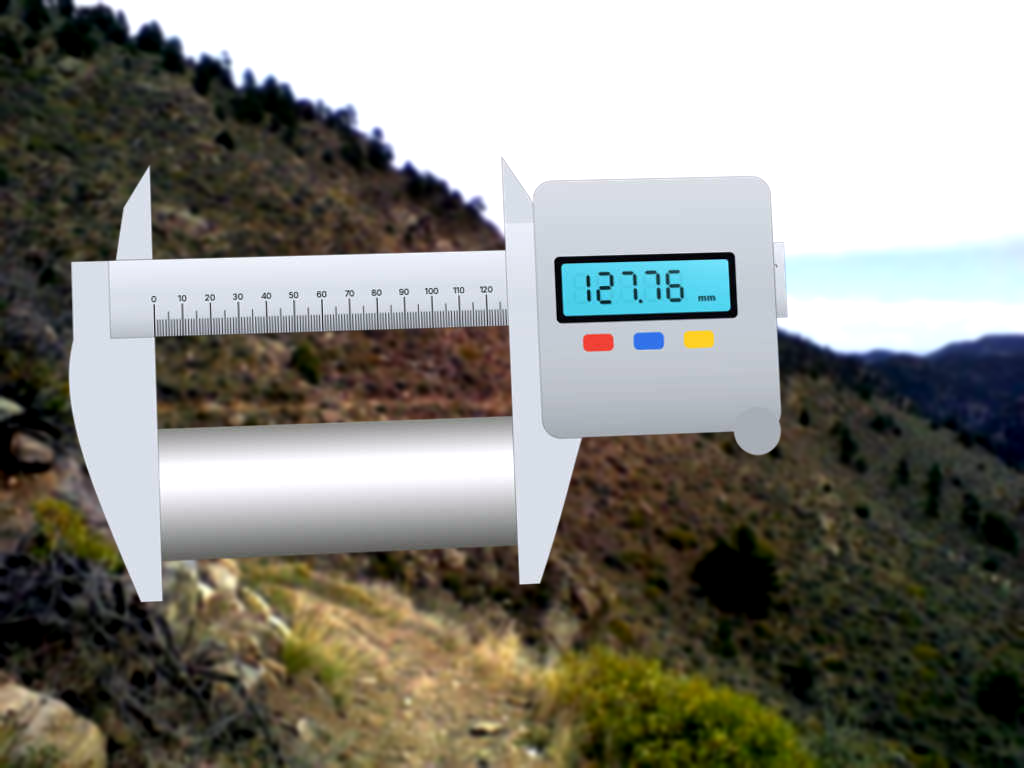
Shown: 127.76,mm
